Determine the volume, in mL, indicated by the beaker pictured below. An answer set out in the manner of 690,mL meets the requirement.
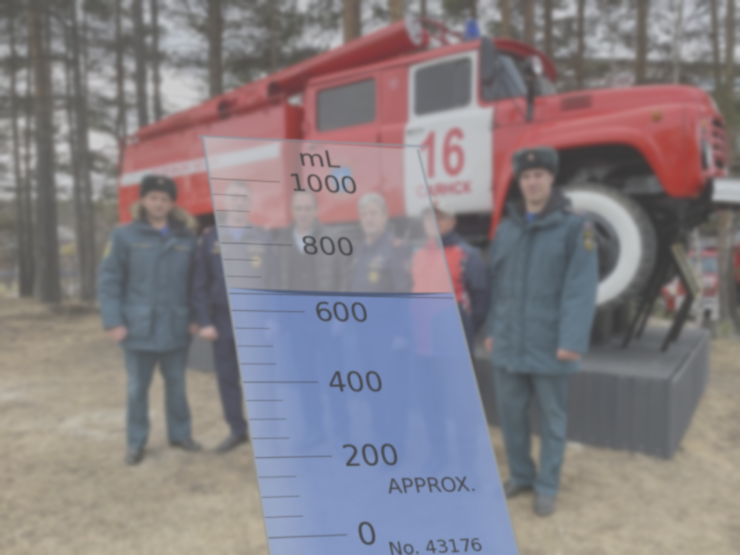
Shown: 650,mL
